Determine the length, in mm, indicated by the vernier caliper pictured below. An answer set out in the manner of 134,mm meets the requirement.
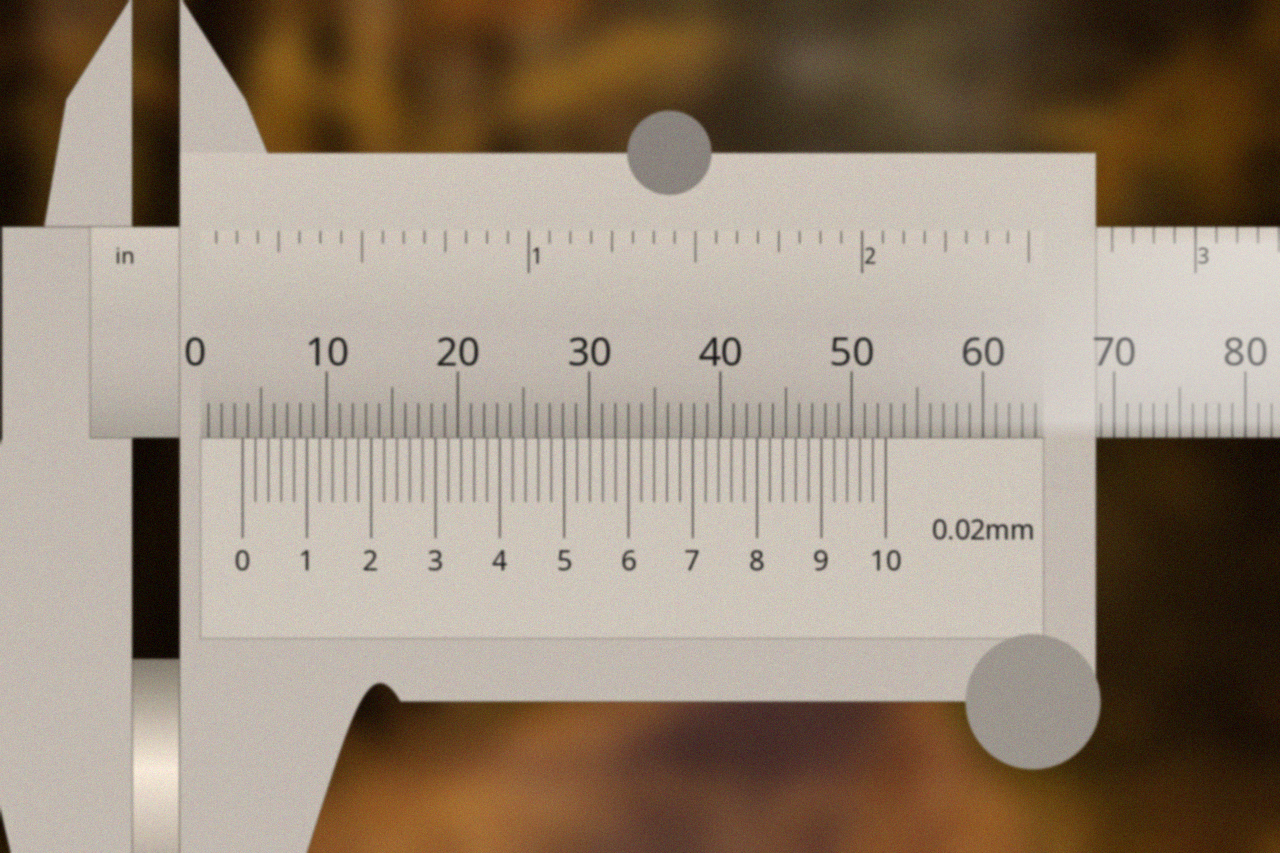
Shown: 3.6,mm
